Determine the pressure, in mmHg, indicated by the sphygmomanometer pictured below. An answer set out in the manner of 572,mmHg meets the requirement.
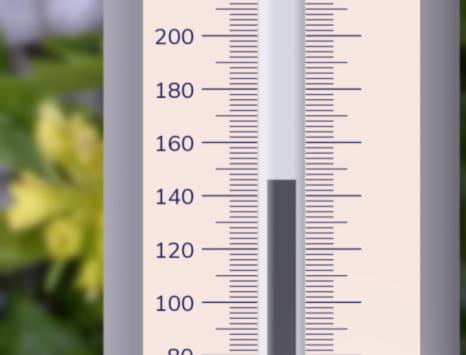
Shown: 146,mmHg
